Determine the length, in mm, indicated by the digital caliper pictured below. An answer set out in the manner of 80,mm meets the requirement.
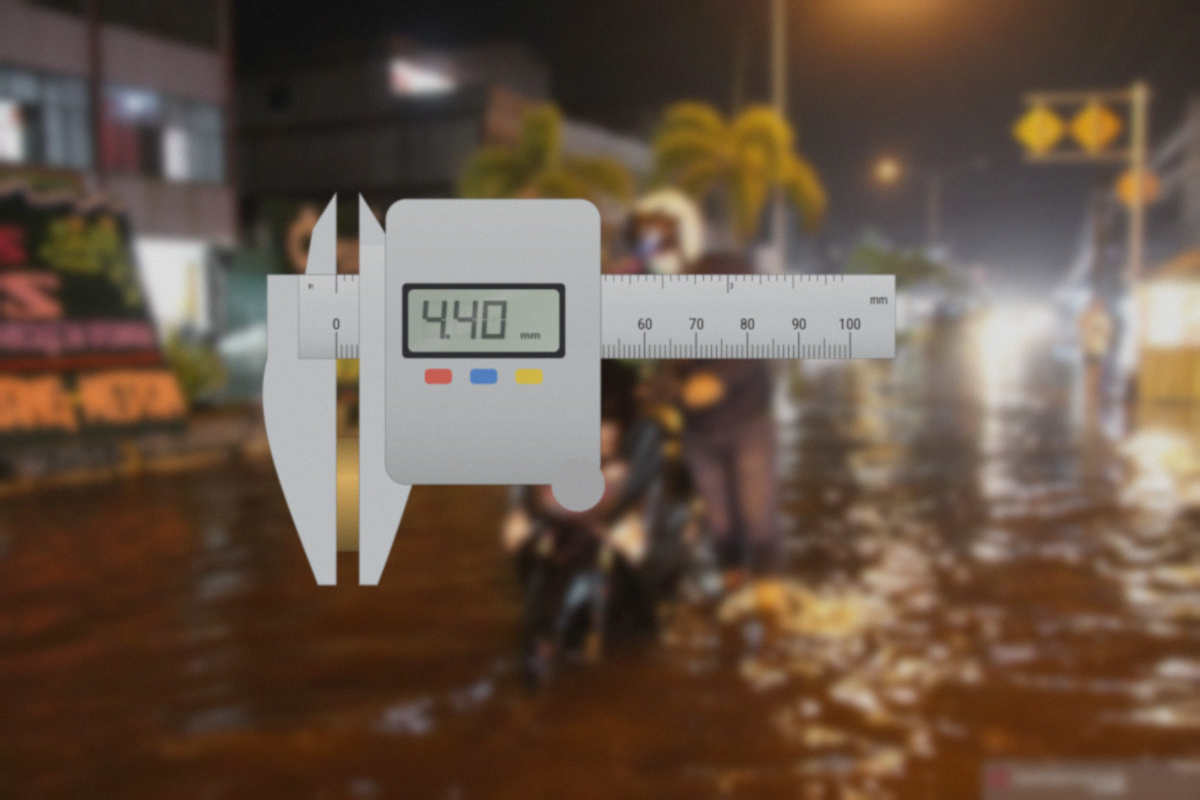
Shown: 4.40,mm
